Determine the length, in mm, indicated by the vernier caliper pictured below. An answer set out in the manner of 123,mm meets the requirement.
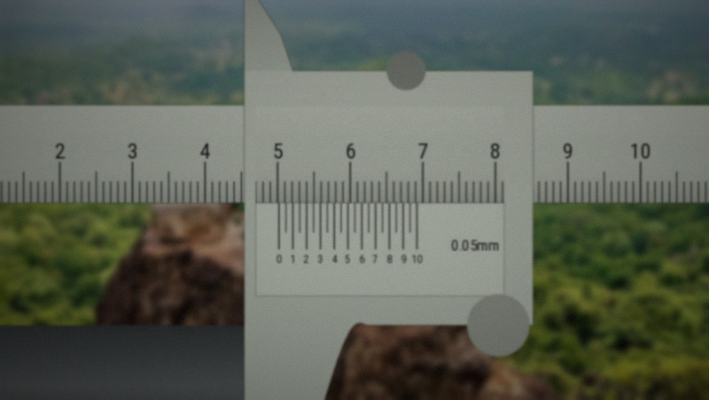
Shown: 50.2,mm
